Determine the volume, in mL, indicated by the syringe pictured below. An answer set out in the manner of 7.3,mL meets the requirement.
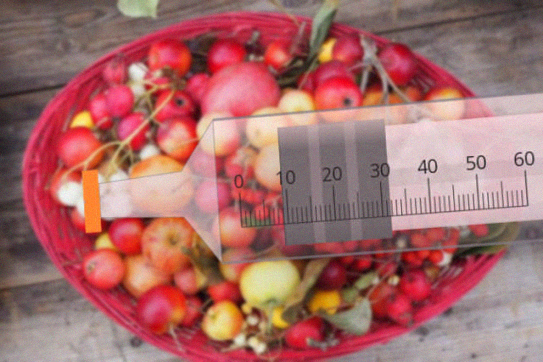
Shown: 9,mL
